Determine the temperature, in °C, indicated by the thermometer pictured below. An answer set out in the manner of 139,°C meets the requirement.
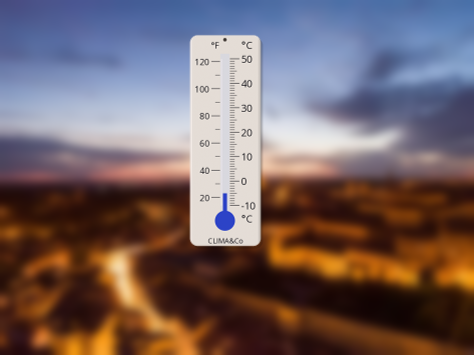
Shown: -5,°C
